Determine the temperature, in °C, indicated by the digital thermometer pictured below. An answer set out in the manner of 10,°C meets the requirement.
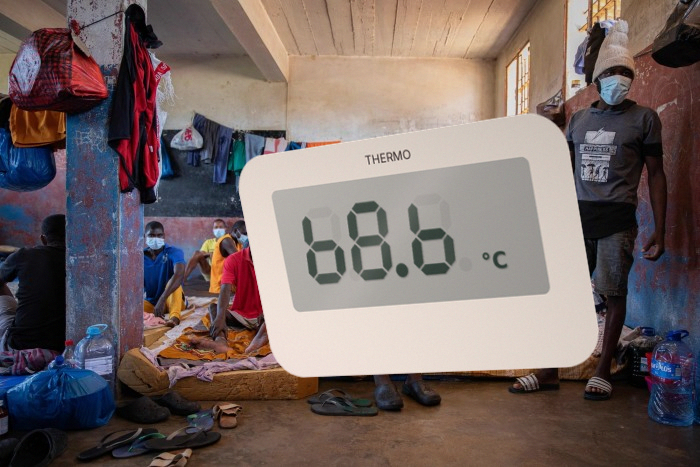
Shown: 68.6,°C
